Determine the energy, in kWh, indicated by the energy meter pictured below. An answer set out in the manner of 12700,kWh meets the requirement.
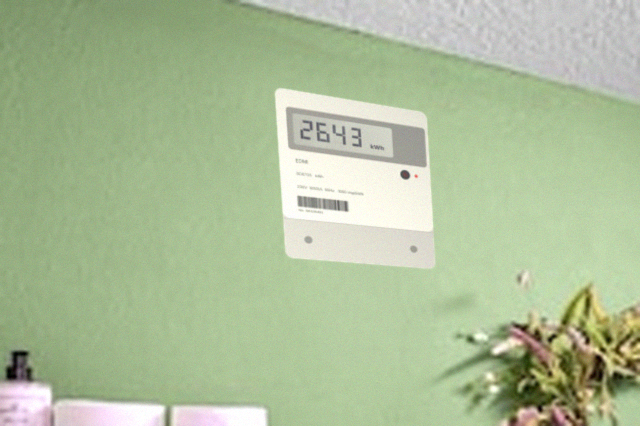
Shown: 2643,kWh
